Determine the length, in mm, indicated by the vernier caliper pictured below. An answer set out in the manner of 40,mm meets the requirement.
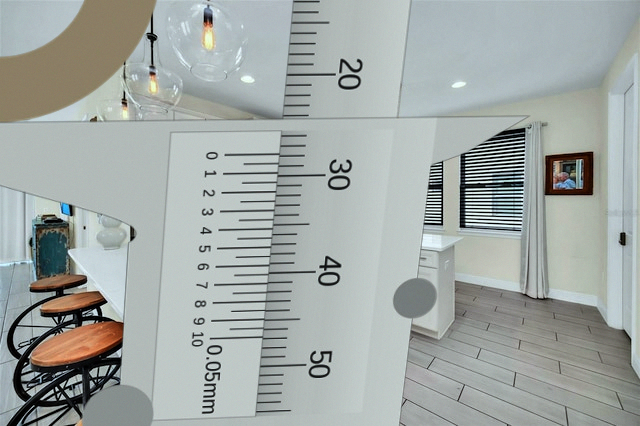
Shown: 27.8,mm
